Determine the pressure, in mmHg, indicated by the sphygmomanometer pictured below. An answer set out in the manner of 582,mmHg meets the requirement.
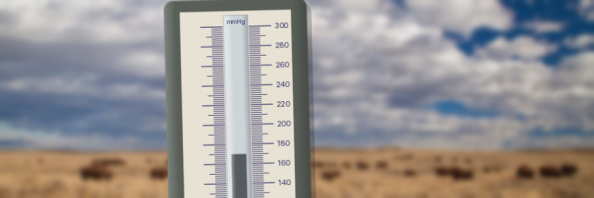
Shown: 170,mmHg
